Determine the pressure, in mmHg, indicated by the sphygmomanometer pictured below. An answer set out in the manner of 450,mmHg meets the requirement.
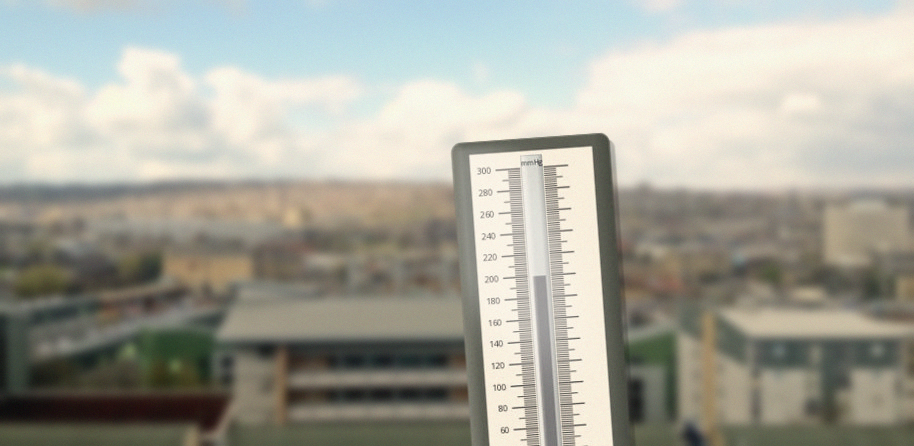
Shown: 200,mmHg
